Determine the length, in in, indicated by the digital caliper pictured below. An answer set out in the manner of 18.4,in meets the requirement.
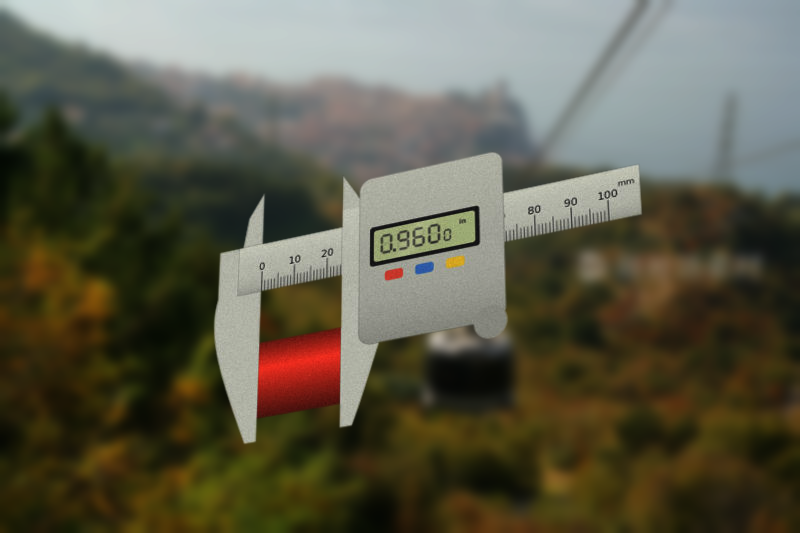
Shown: 0.9600,in
